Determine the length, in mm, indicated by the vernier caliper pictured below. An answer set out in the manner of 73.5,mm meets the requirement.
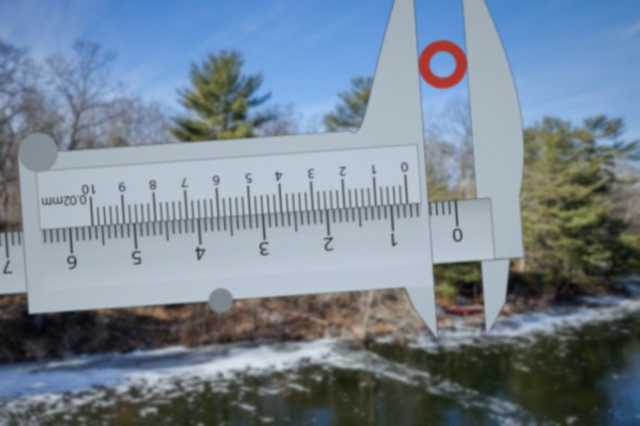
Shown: 7.5,mm
